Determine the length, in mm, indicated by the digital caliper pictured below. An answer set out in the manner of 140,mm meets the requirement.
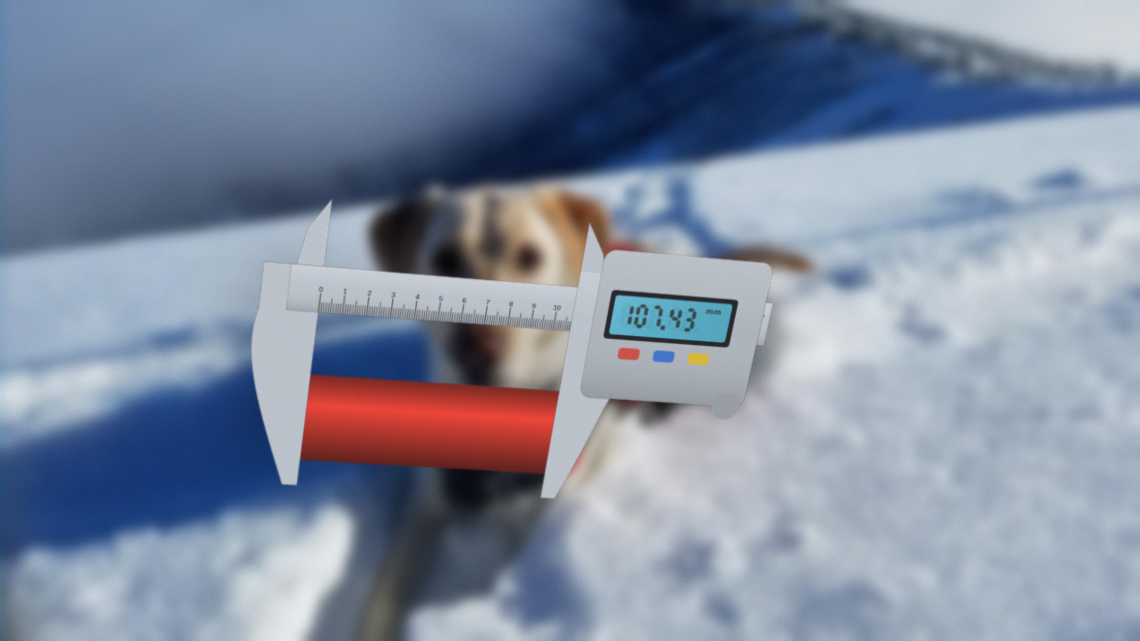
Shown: 107.43,mm
